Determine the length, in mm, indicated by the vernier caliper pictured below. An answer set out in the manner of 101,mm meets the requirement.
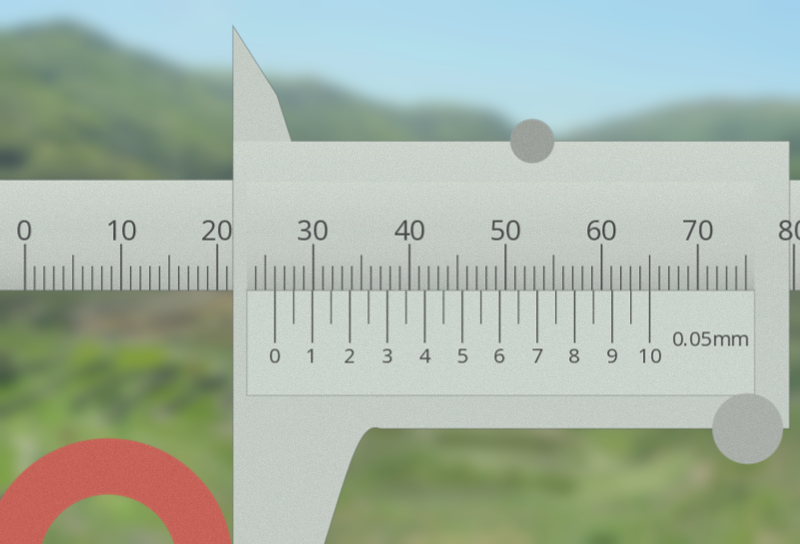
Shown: 26.0,mm
